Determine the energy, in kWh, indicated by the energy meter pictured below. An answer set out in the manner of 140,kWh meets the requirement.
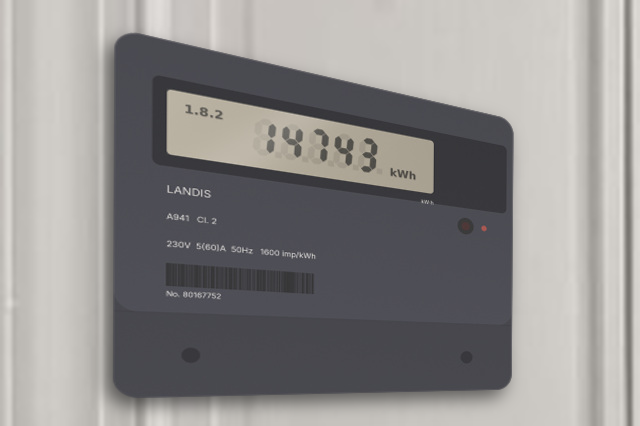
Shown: 14743,kWh
